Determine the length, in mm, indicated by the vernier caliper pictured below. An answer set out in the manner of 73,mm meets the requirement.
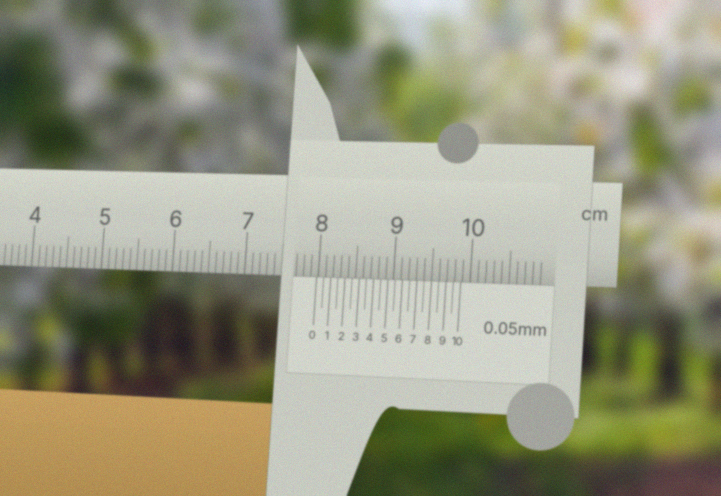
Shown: 79.8,mm
